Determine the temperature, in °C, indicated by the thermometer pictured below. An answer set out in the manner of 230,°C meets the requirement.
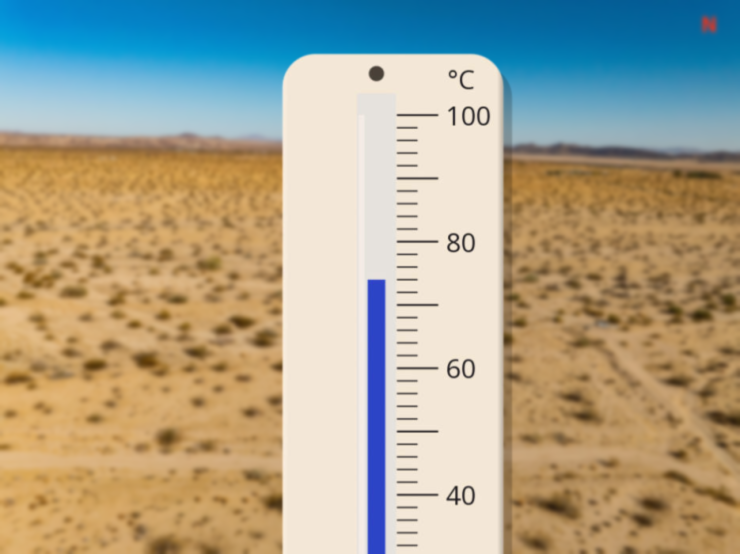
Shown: 74,°C
